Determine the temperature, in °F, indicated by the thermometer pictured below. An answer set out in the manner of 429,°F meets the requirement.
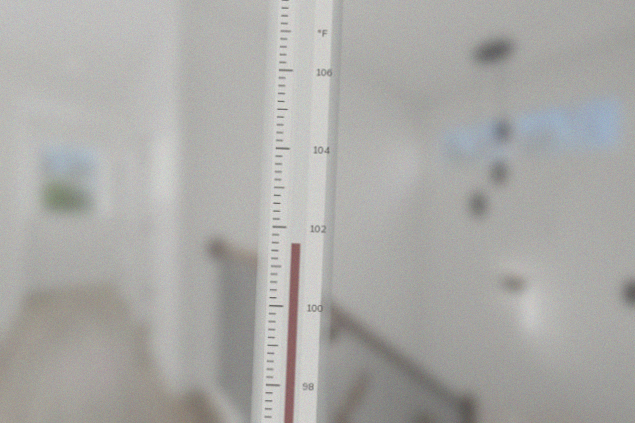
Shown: 101.6,°F
